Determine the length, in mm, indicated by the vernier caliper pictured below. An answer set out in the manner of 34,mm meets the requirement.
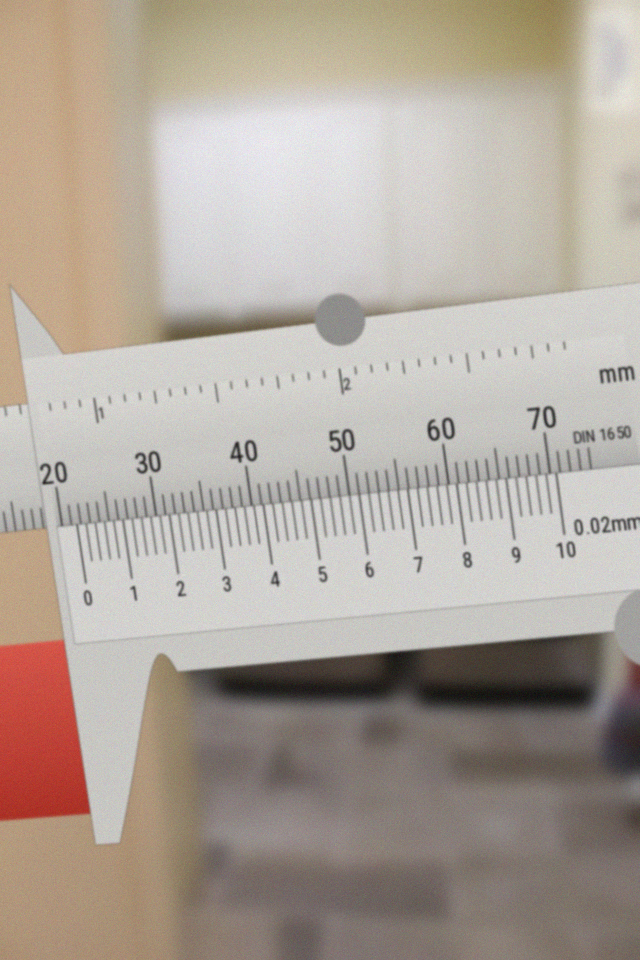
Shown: 21.6,mm
